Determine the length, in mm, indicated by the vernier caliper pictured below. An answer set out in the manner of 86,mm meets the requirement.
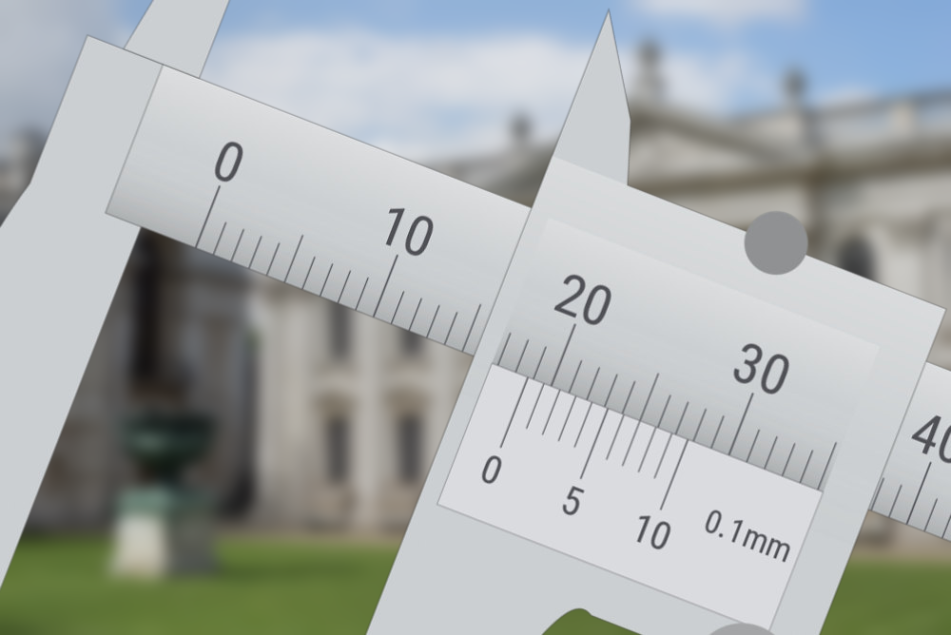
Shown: 18.7,mm
